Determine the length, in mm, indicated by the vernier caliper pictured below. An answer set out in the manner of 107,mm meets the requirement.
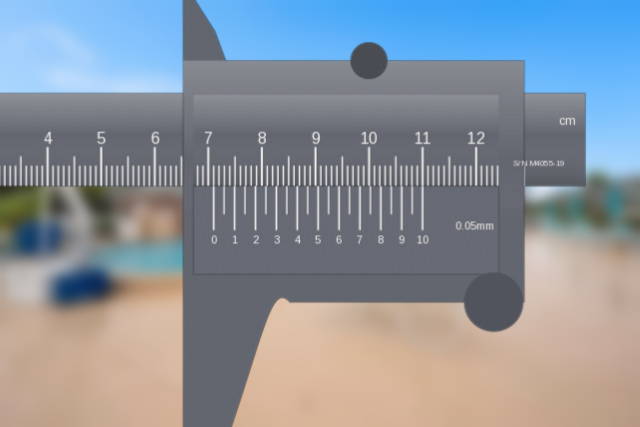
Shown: 71.0,mm
